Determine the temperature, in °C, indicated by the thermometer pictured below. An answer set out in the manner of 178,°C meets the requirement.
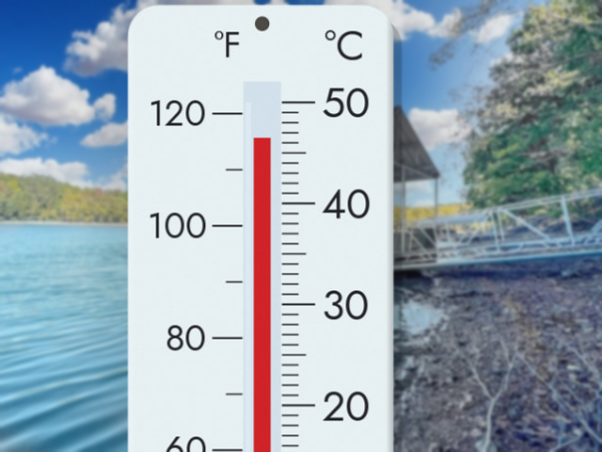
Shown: 46.5,°C
